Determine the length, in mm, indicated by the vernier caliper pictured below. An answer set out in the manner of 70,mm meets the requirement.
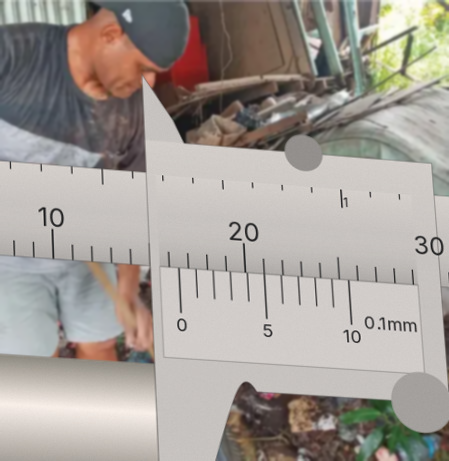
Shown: 16.5,mm
